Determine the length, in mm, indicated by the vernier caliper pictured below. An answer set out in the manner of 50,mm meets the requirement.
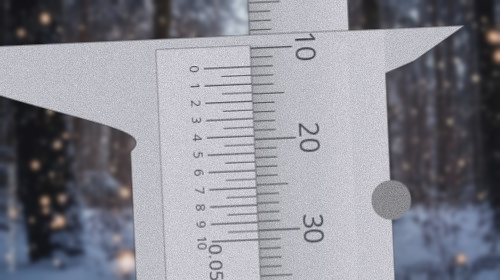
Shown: 12.0,mm
